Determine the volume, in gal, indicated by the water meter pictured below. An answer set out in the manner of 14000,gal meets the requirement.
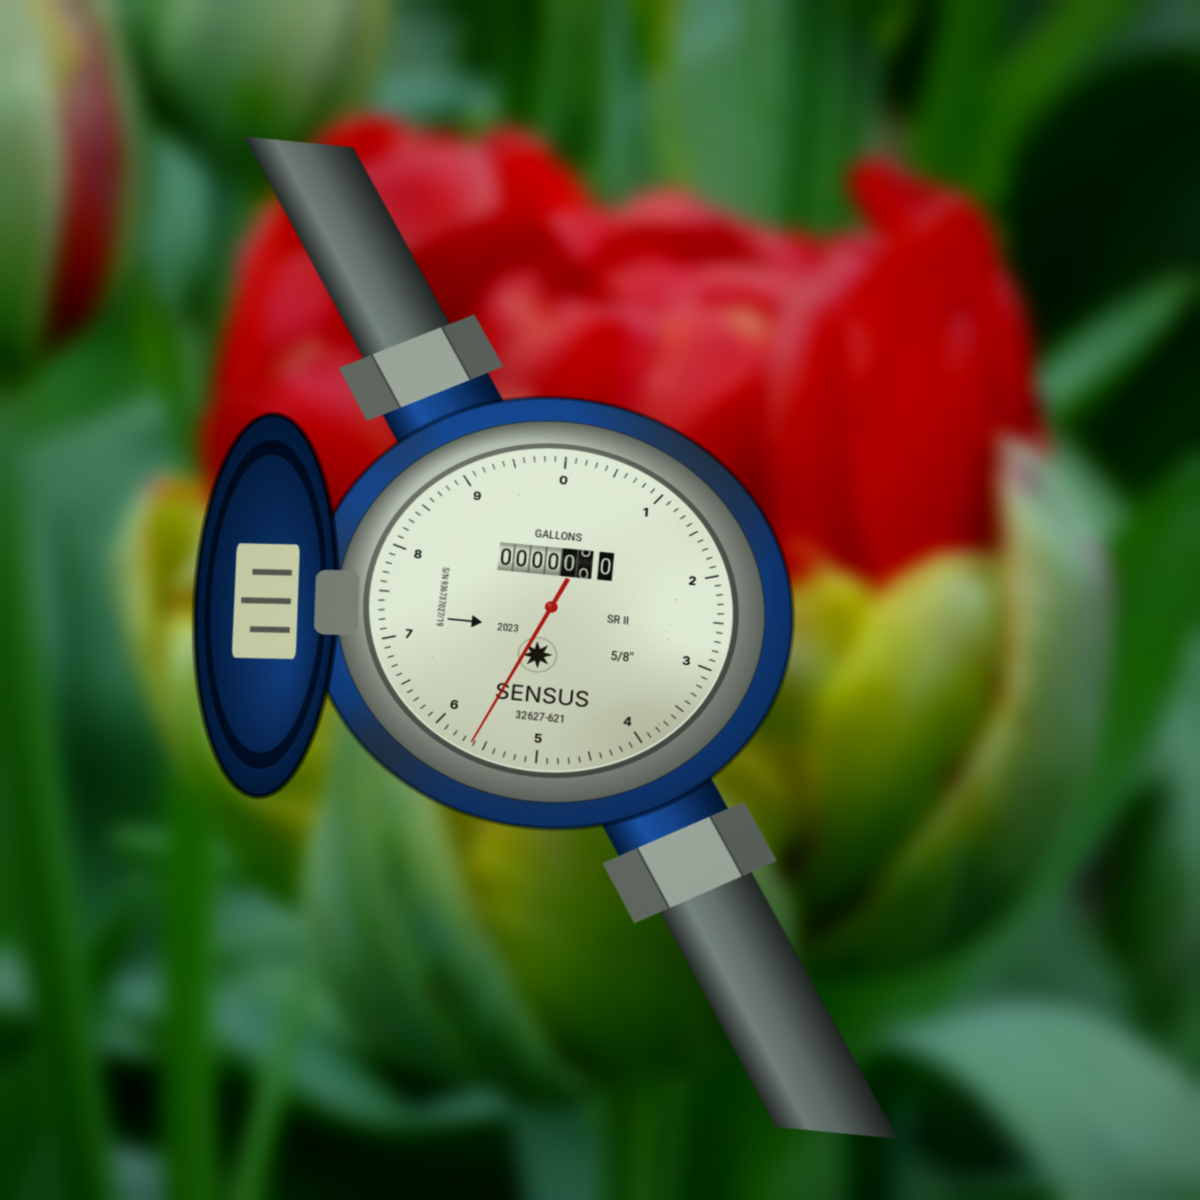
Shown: 85.6,gal
